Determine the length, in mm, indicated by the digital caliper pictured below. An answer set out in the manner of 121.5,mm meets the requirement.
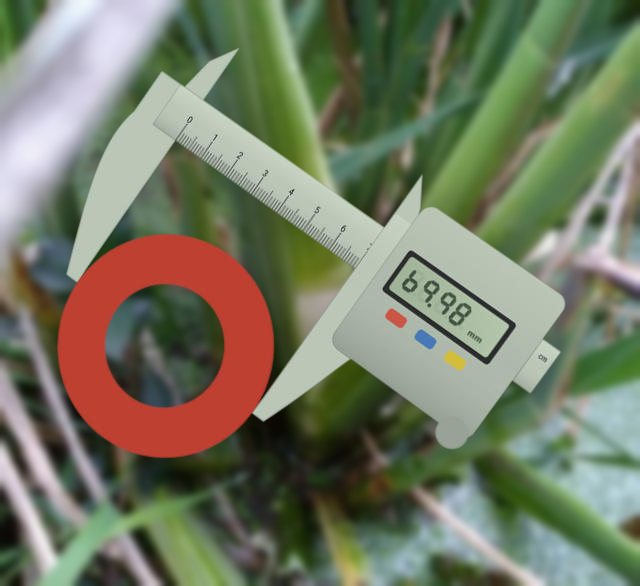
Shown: 69.98,mm
